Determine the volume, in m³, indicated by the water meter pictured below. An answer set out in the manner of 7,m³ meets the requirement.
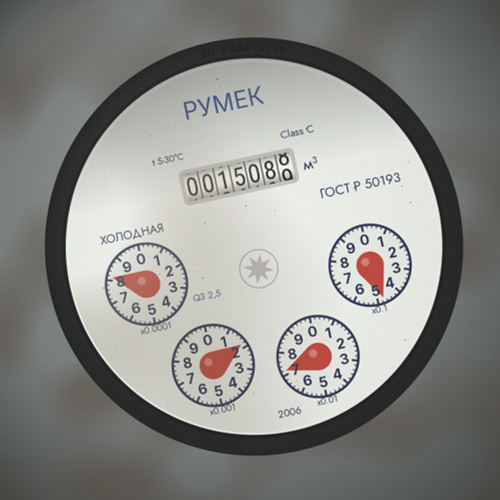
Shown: 15088.4718,m³
